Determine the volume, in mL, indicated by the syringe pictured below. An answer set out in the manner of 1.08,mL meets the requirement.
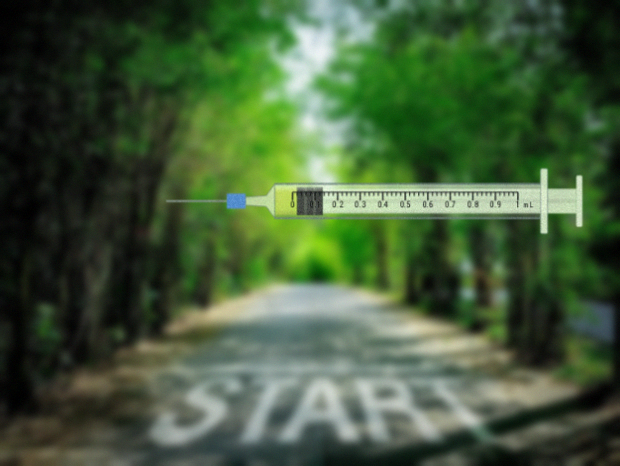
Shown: 0.02,mL
